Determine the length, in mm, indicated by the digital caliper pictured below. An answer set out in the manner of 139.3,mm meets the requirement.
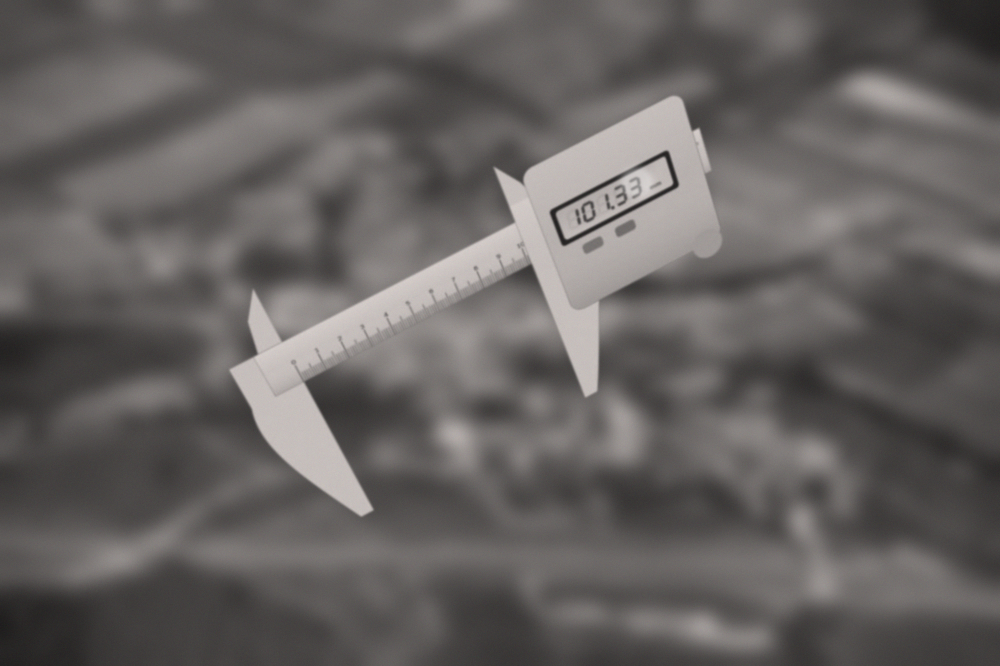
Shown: 101.33,mm
